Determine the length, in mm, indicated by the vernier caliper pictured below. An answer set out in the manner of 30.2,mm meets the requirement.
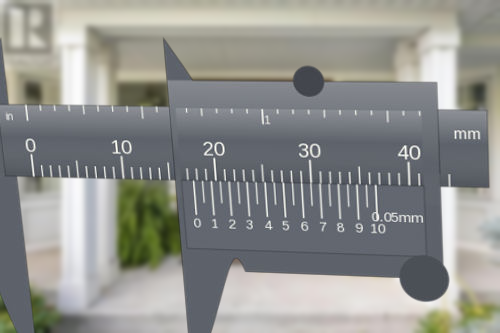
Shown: 17.6,mm
